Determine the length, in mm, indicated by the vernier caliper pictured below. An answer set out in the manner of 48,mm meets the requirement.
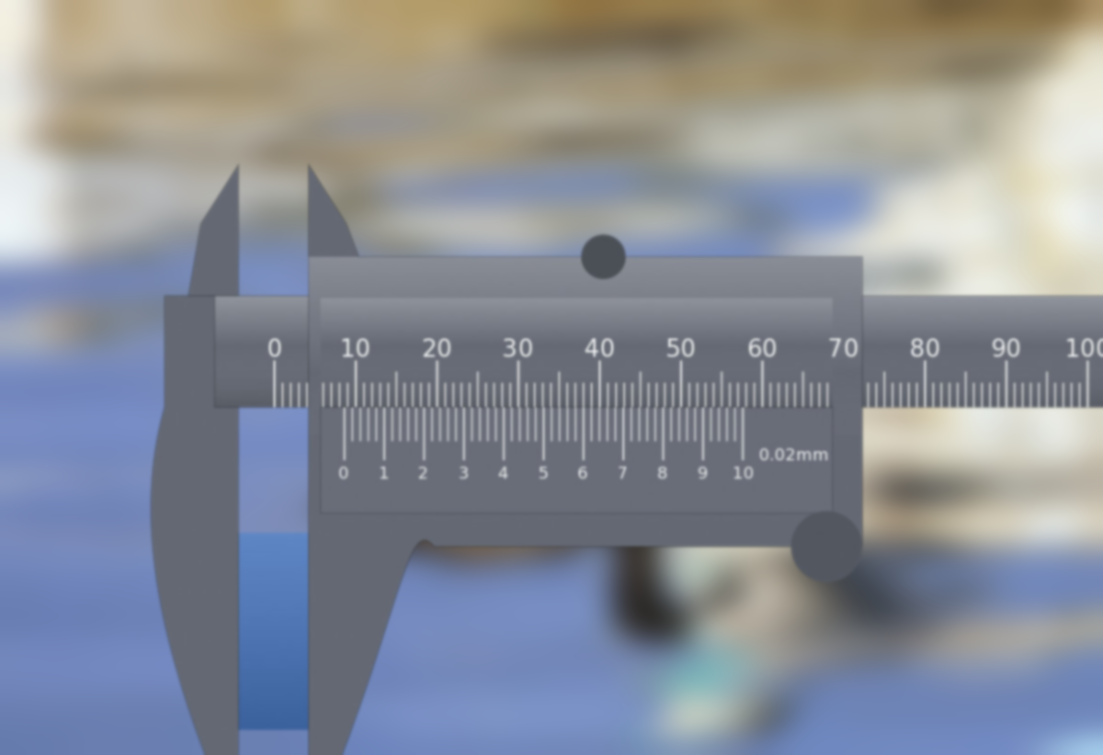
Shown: 8.6,mm
